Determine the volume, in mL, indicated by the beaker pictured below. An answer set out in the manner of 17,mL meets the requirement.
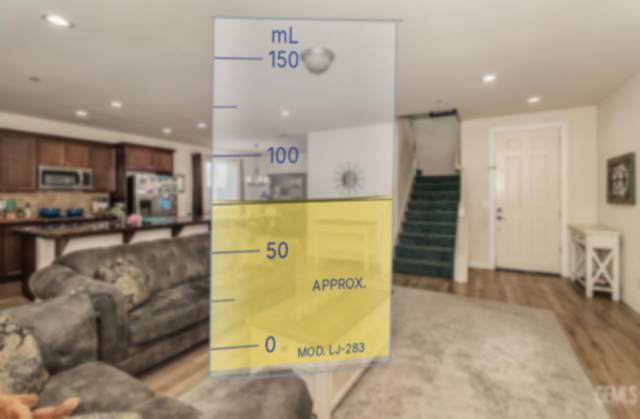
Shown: 75,mL
